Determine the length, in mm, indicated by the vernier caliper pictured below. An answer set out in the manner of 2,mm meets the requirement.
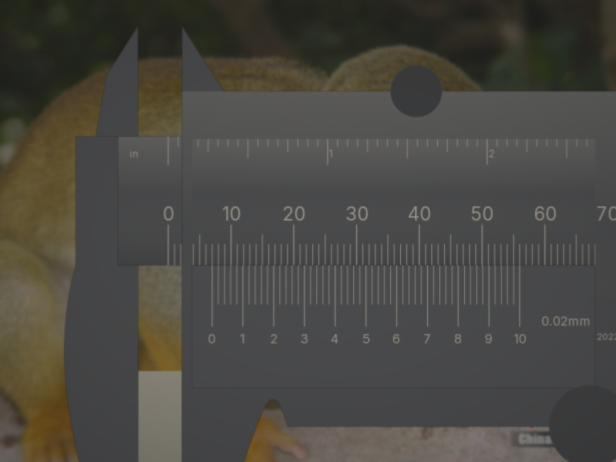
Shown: 7.0,mm
